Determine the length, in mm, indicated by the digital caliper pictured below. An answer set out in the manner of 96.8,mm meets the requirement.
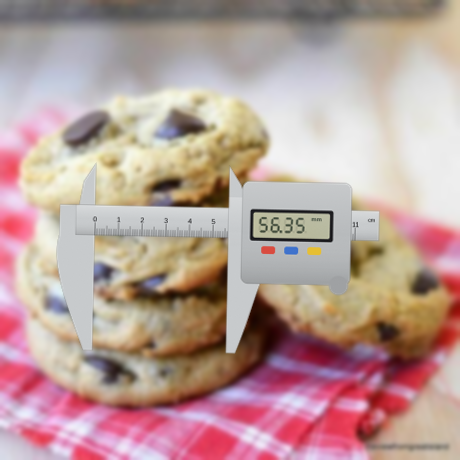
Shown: 56.35,mm
